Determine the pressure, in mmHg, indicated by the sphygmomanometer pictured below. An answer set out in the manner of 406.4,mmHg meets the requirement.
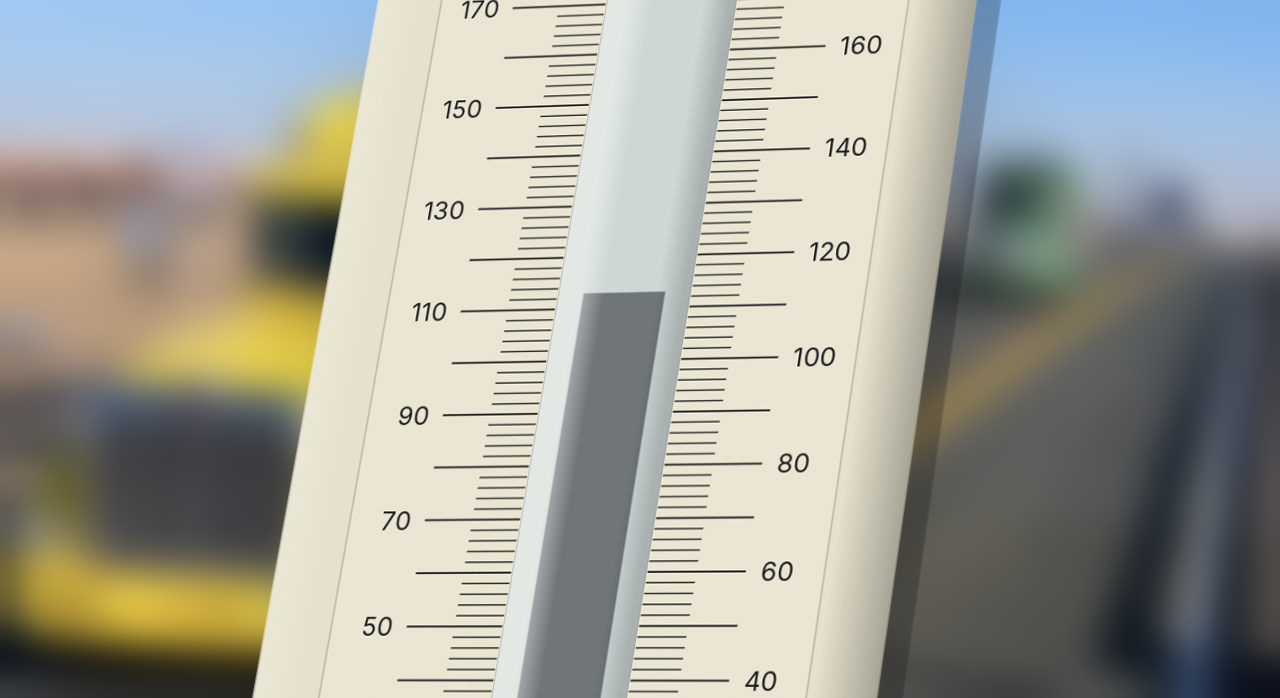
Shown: 113,mmHg
